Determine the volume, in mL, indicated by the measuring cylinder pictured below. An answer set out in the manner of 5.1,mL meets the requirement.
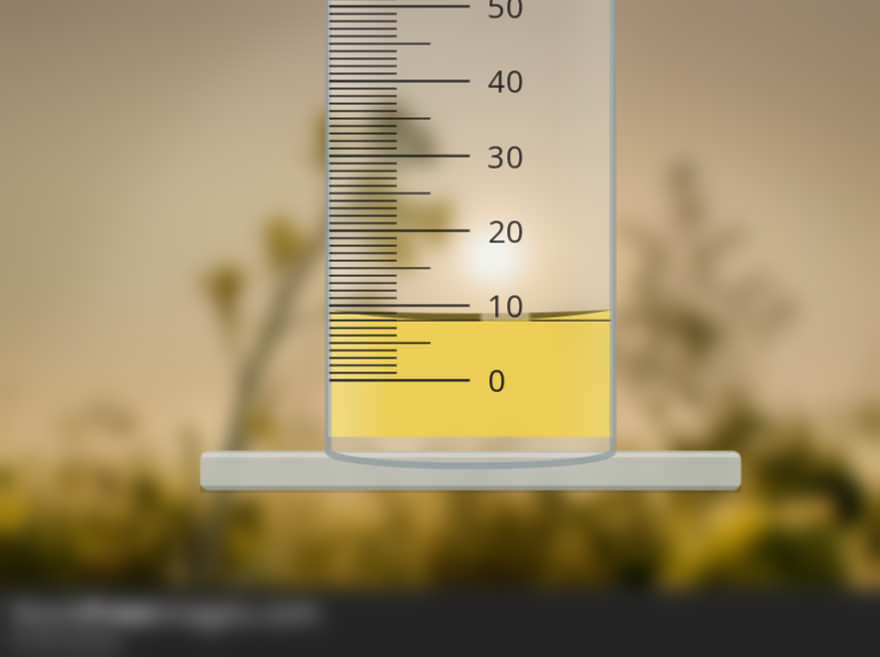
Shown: 8,mL
